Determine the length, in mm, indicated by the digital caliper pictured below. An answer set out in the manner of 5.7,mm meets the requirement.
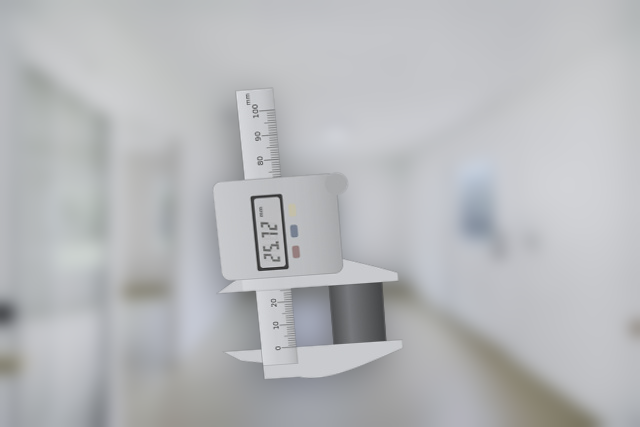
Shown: 25.72,mm
